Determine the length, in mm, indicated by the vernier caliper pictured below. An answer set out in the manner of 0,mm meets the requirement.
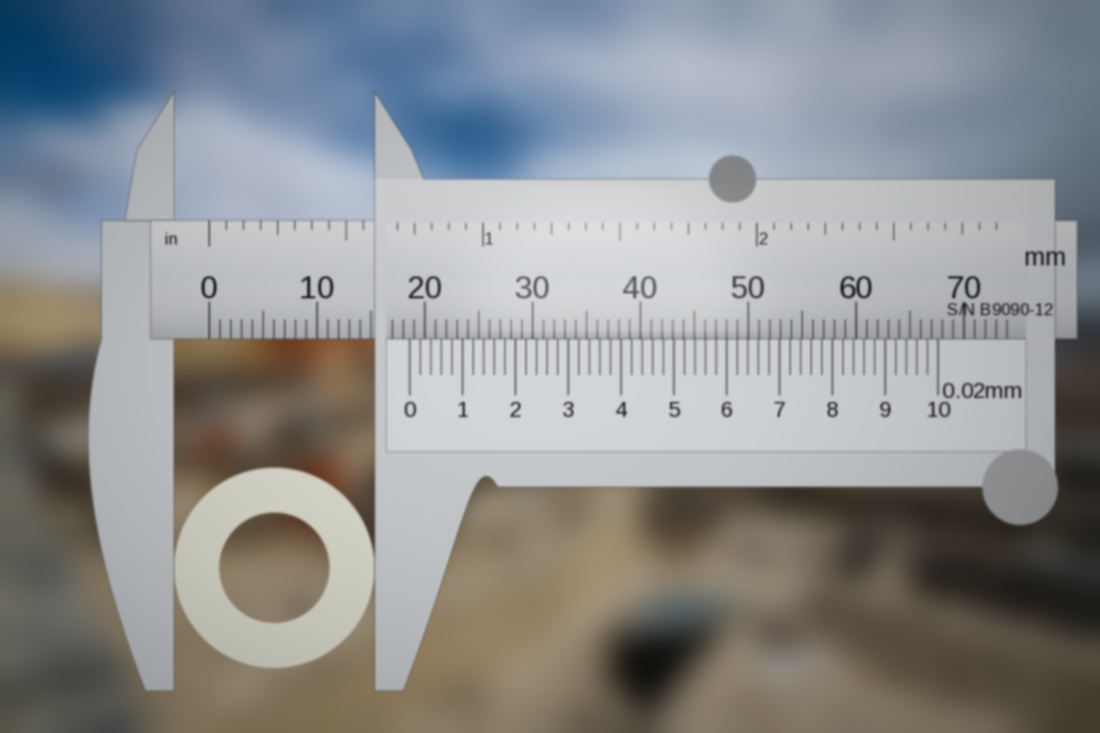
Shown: 18.6,mm
